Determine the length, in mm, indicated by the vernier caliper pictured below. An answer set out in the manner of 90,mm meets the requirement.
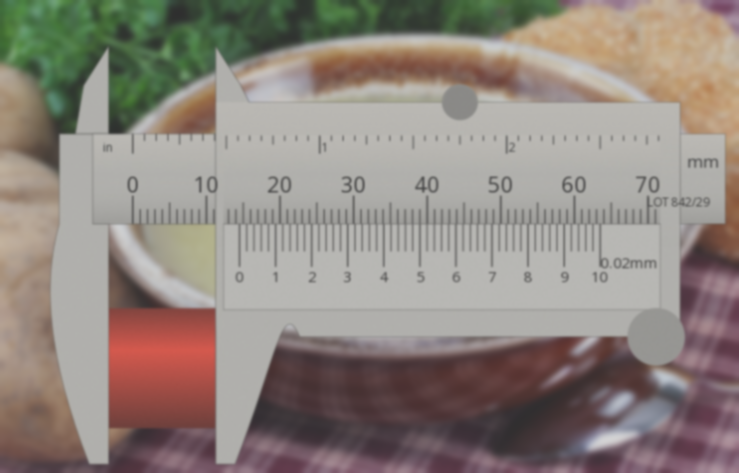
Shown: 14.5,mm
